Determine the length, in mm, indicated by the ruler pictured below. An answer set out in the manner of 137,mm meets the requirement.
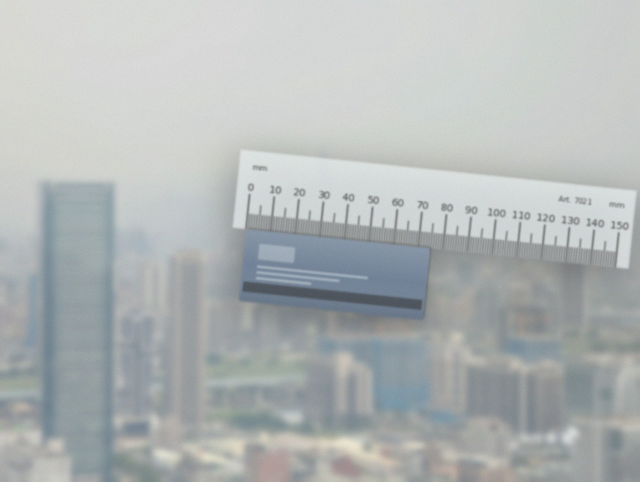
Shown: 75,mm
